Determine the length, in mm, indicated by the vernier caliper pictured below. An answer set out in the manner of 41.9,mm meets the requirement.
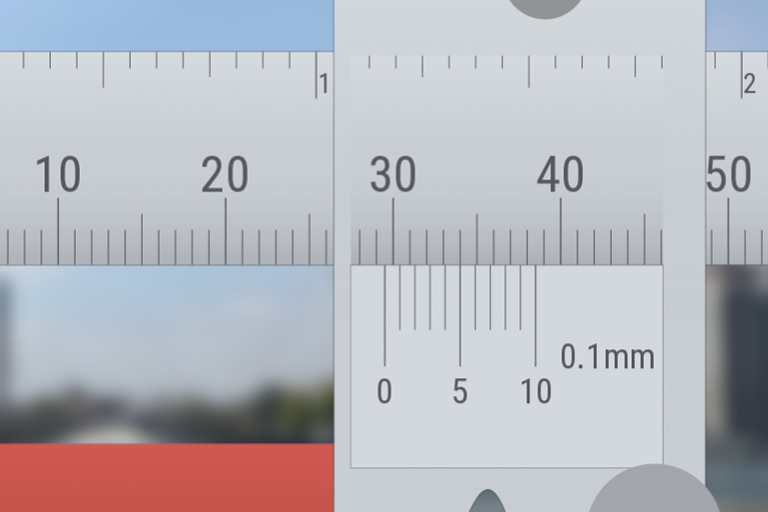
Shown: 29.5,mm
